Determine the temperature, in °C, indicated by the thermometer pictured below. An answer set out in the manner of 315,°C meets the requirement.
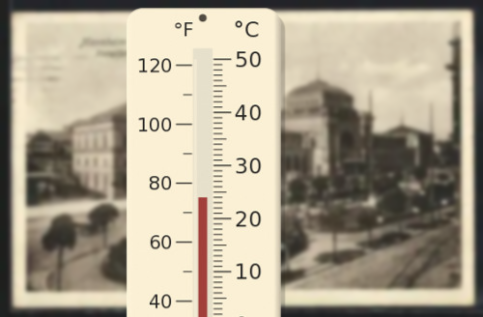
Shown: 24,°C
